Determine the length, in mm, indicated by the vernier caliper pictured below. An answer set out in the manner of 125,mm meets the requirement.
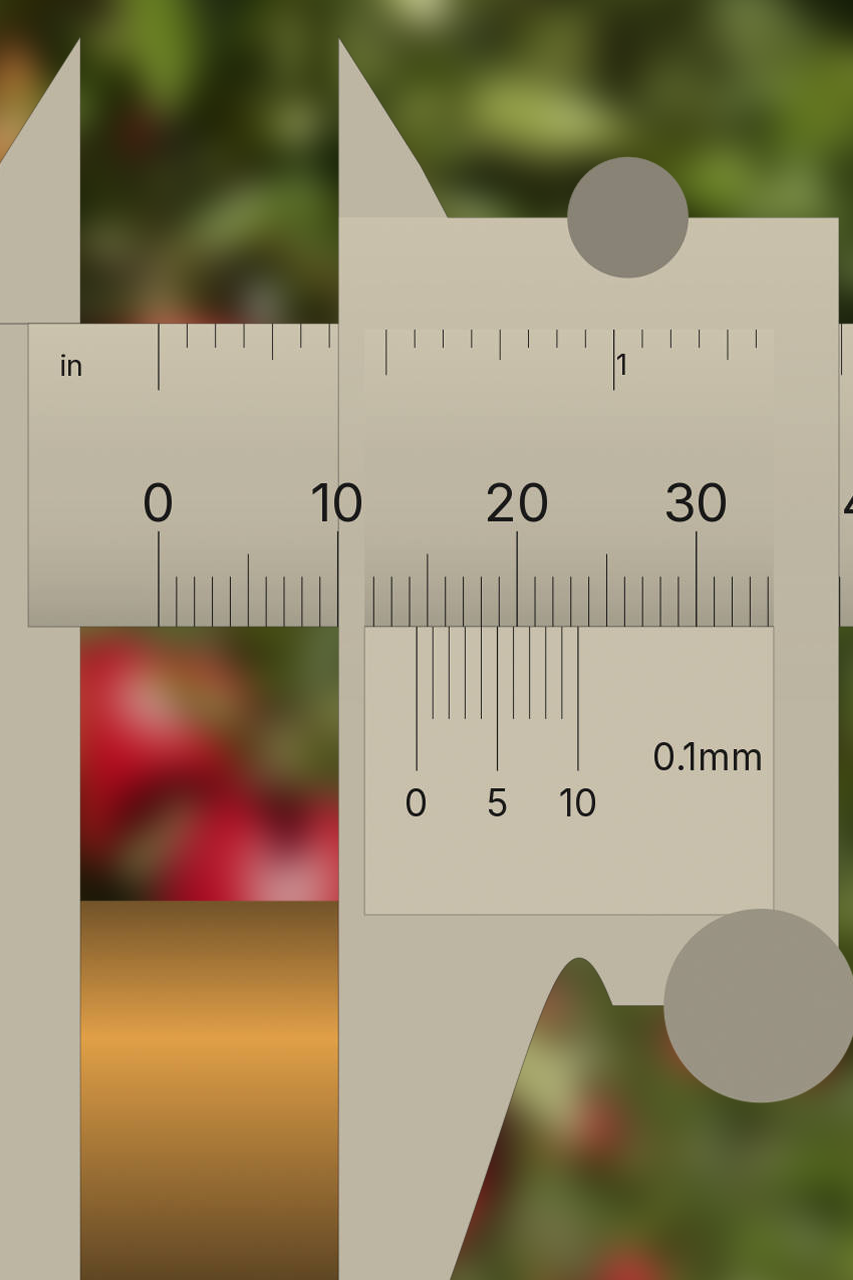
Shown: 14.4,mm
